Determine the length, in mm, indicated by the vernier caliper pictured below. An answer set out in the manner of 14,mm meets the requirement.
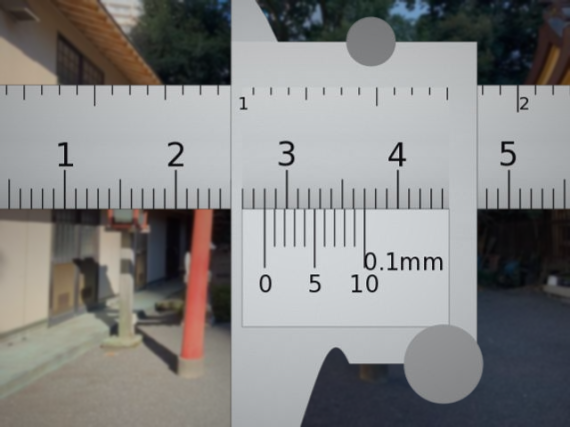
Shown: 28.0,mm
